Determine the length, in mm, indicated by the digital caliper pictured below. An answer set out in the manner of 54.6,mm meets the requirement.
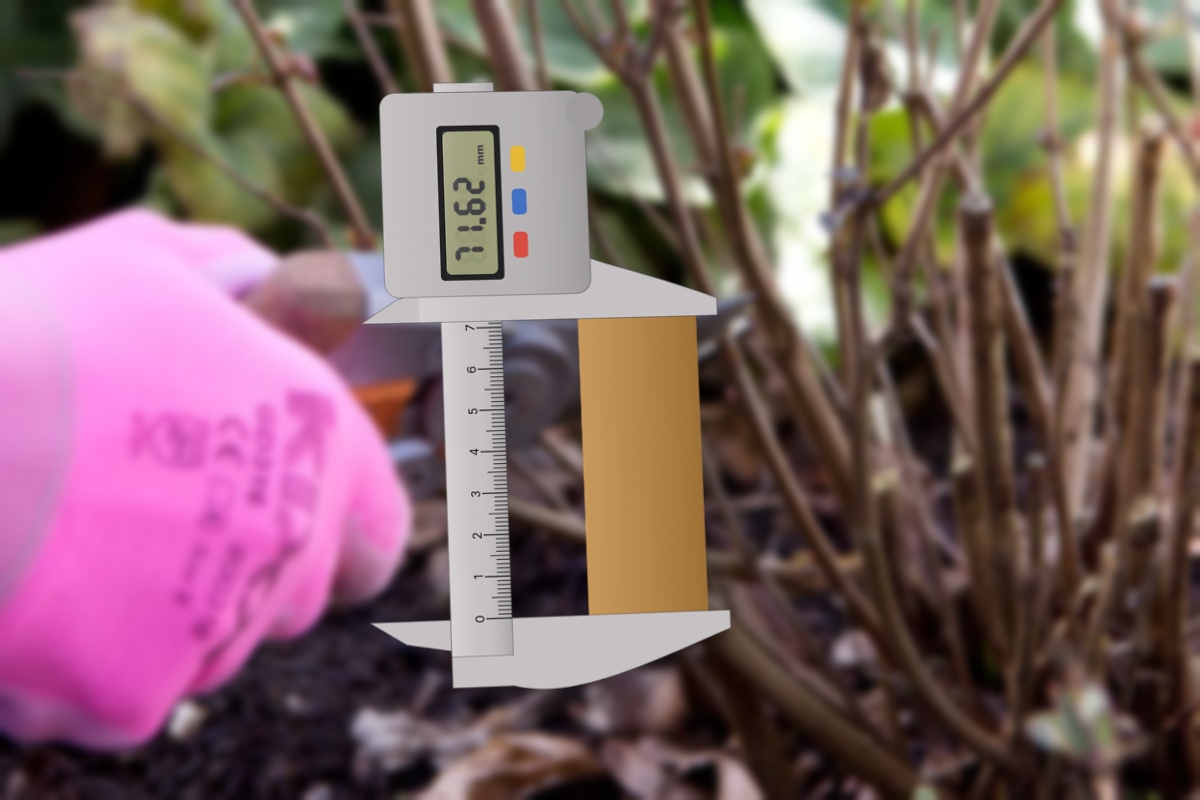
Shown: 71.62,mm
